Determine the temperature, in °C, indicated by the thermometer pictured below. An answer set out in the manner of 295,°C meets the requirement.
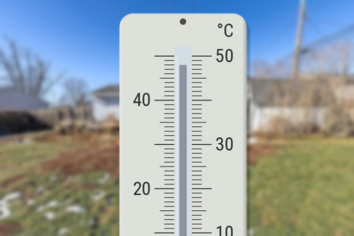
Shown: 48,°C
